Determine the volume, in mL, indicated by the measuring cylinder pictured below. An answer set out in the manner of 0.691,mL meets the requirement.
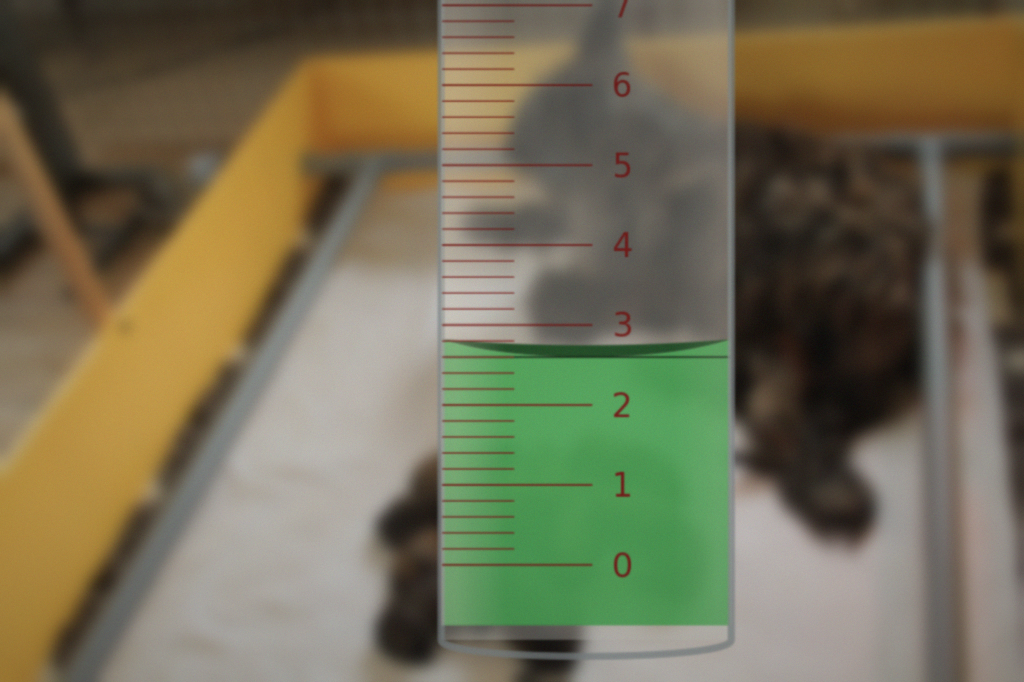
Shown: 2.6,mL
